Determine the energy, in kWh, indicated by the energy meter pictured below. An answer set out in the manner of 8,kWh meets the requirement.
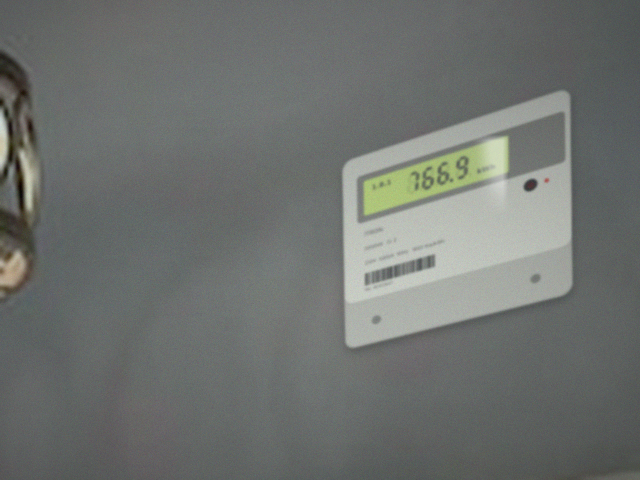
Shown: 766.9,kWh
